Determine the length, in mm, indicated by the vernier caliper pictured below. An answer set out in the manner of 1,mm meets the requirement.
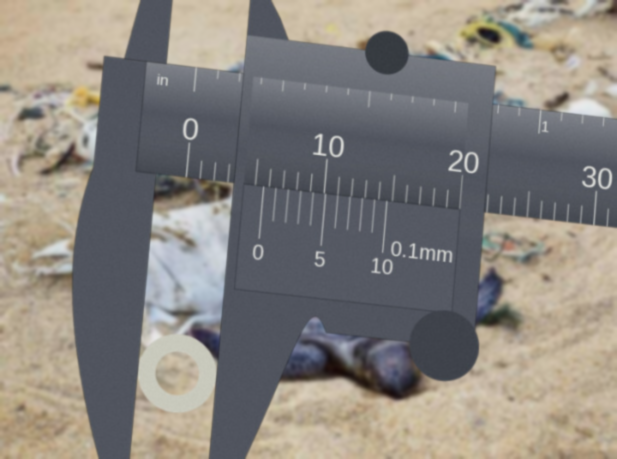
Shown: 5.6,mm
